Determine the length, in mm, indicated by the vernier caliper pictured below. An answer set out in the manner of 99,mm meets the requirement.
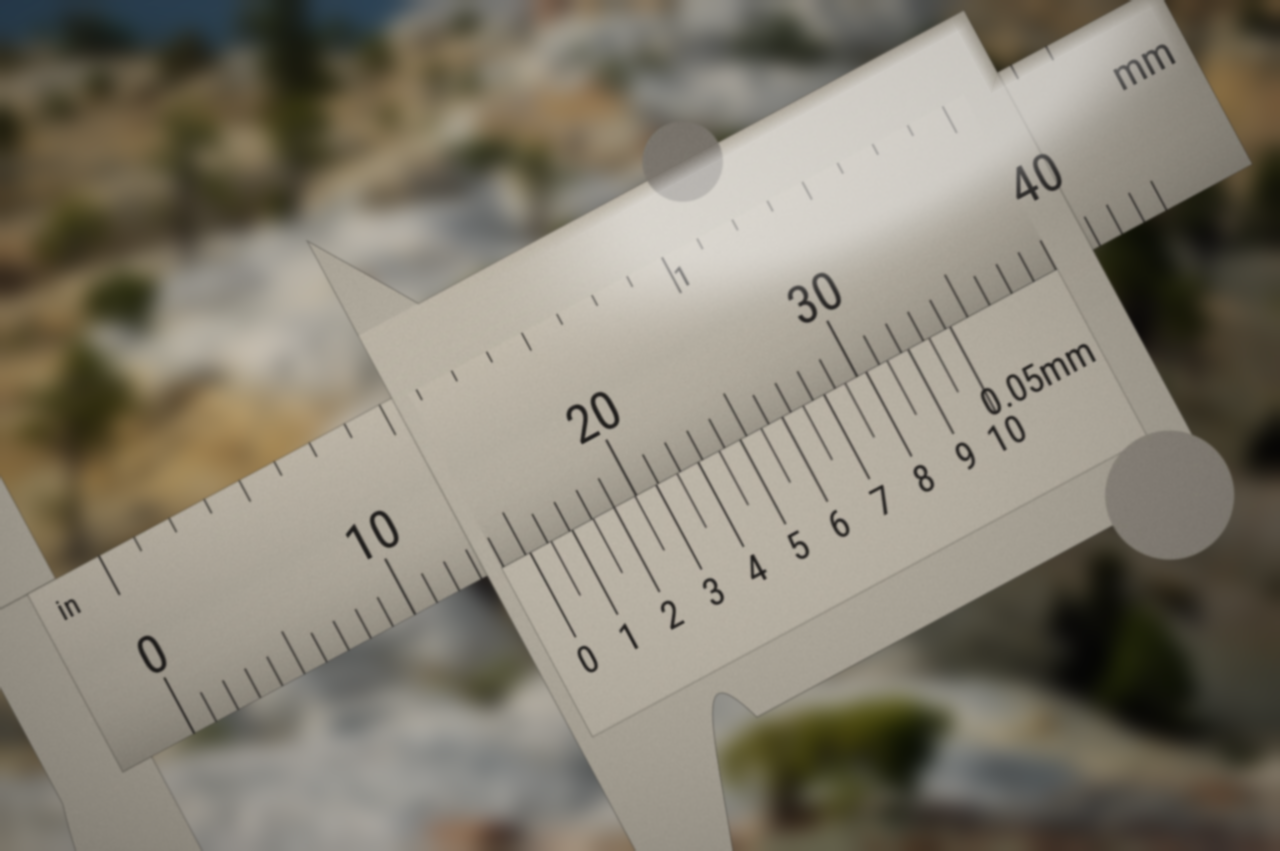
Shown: 15.2,mm
